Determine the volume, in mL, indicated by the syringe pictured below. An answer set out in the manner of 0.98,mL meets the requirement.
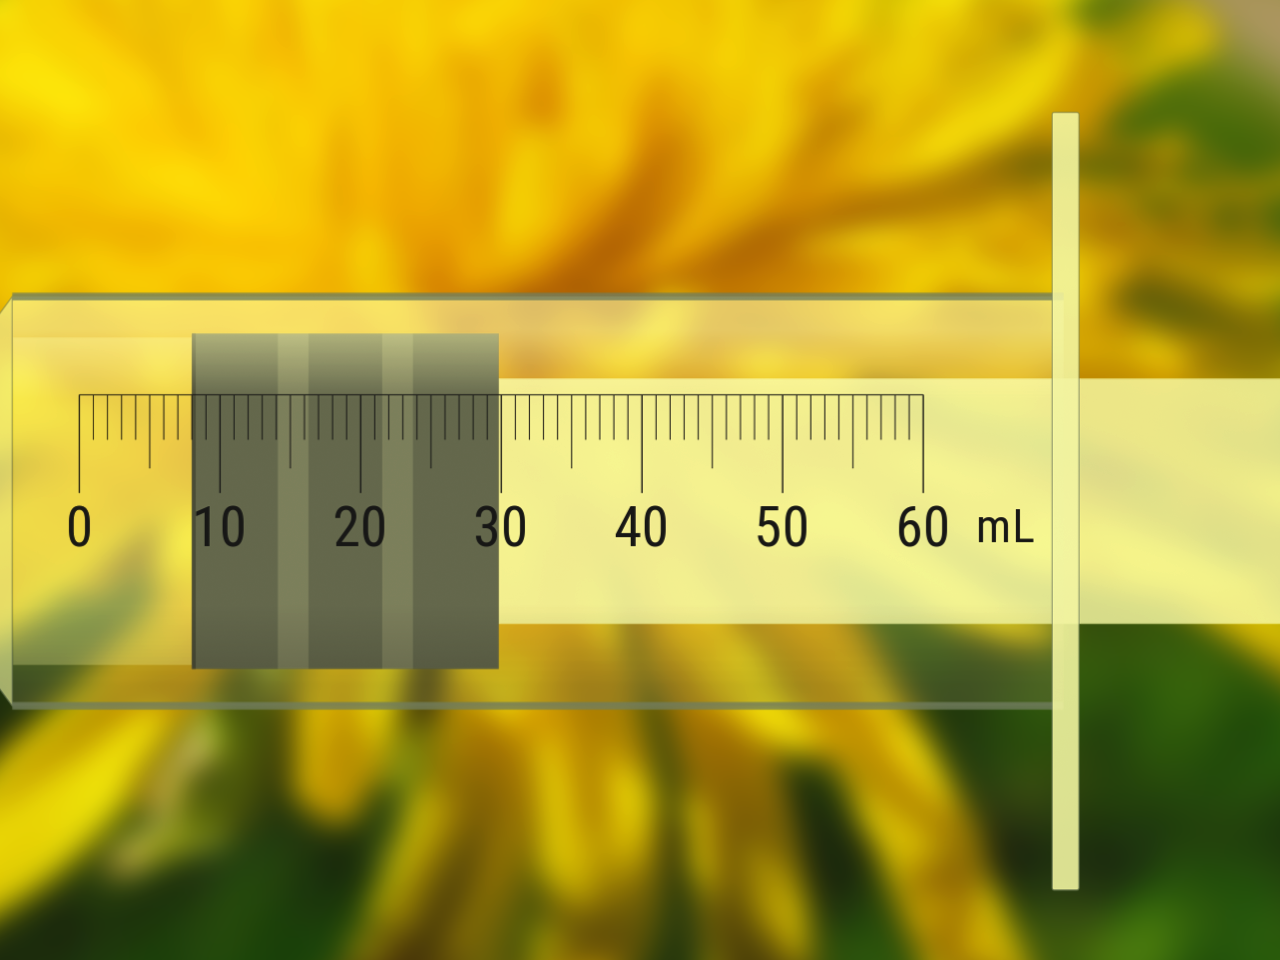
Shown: 8,mL
